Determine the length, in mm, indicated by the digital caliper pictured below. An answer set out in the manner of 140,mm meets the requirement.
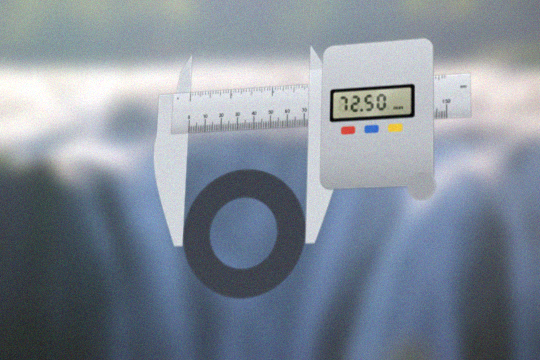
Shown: 72.50,mm
